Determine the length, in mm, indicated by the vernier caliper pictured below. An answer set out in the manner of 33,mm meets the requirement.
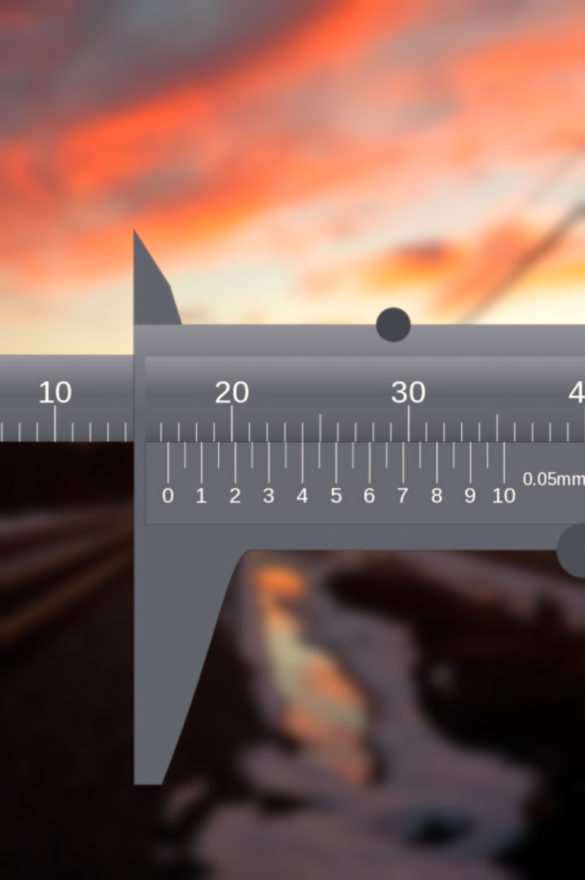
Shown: 16.4,mm
